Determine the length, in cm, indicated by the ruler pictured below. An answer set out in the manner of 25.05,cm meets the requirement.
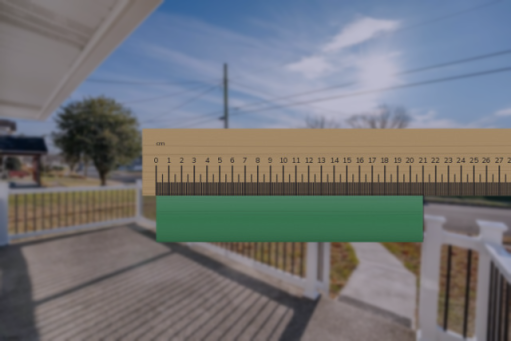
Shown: 21,cm
